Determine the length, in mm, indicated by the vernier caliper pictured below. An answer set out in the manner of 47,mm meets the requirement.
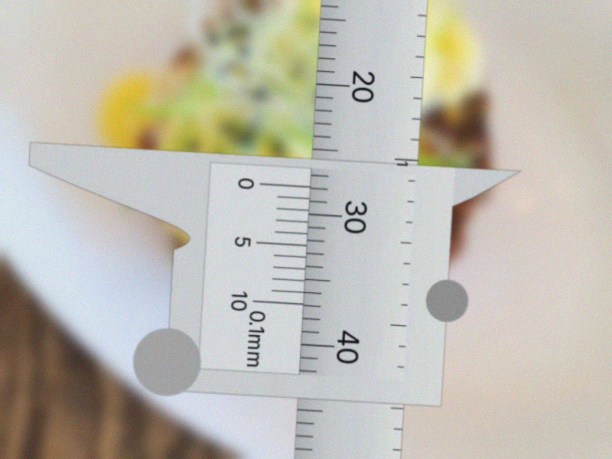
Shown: 27.9,mm
